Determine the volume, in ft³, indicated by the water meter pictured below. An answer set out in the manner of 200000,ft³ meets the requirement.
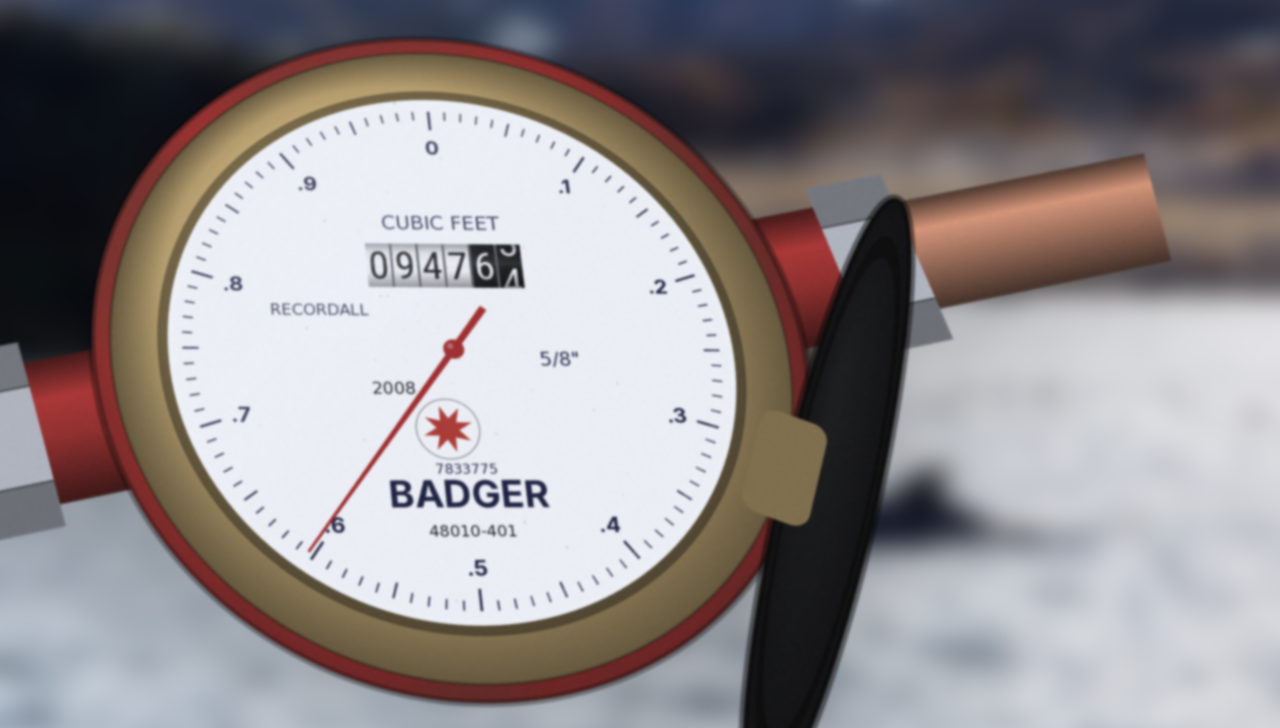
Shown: 94763.60,ft³
